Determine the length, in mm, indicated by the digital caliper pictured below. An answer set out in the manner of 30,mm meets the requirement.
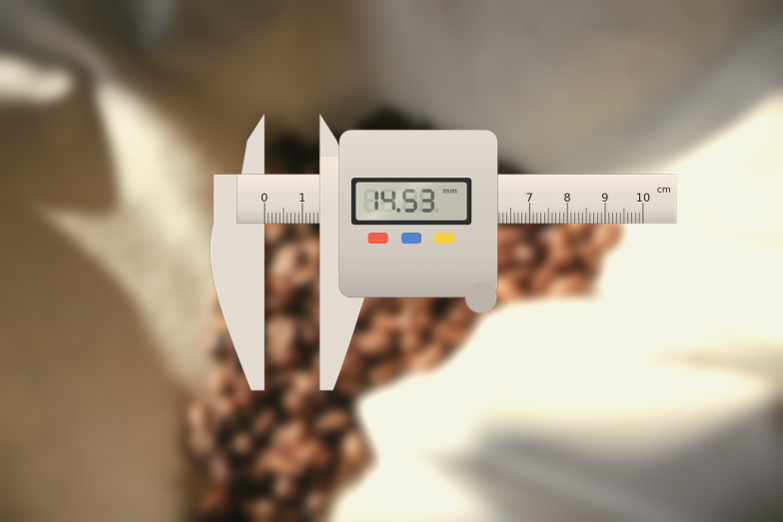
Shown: 14.53,mm
